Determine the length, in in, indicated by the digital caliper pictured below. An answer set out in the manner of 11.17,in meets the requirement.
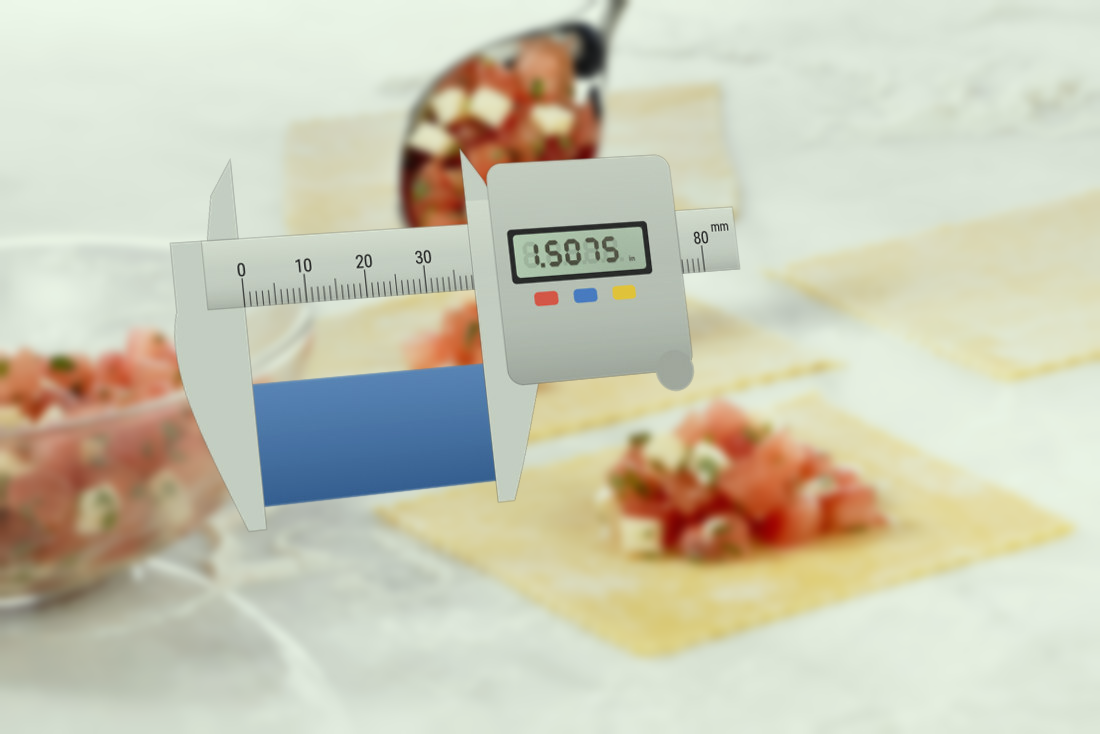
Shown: 1.5075,in
